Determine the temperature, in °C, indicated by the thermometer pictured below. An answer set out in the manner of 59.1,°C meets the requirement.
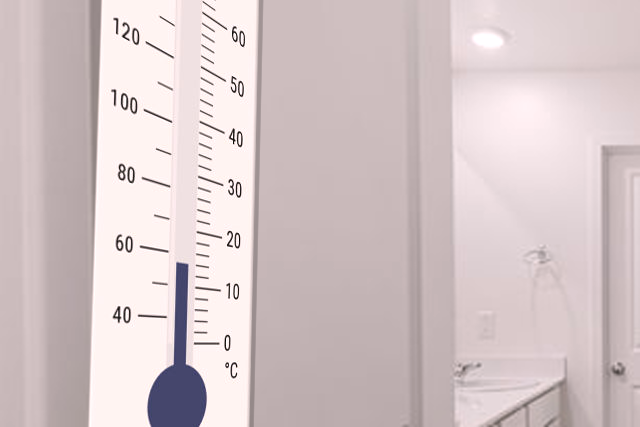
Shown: 14,°C
